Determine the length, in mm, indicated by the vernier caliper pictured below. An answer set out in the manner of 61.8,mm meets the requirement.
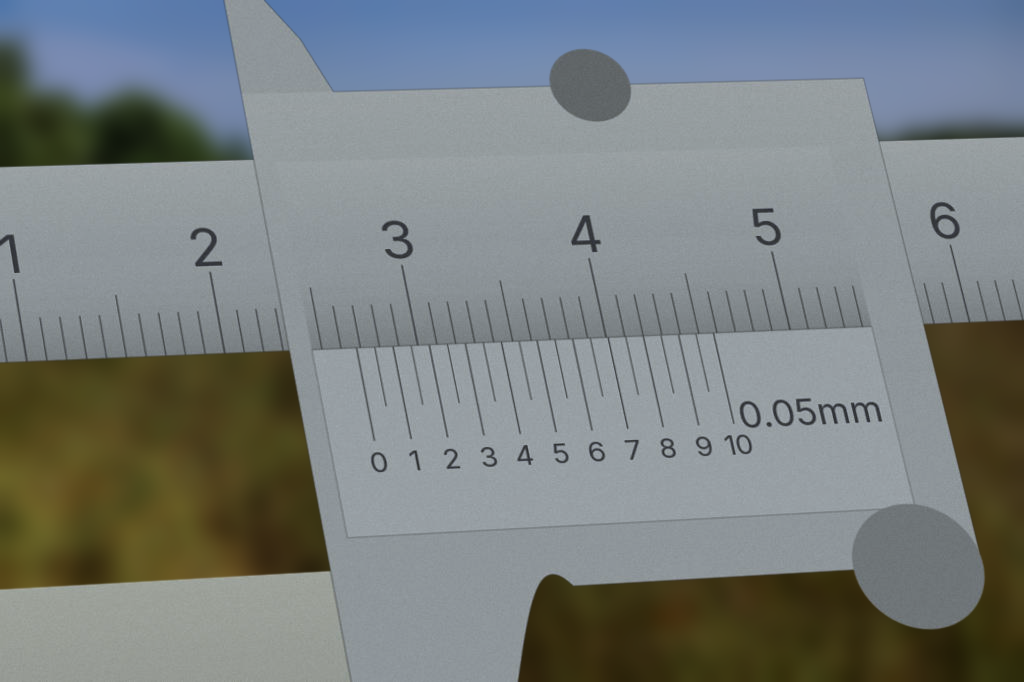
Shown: 26.8,mm
